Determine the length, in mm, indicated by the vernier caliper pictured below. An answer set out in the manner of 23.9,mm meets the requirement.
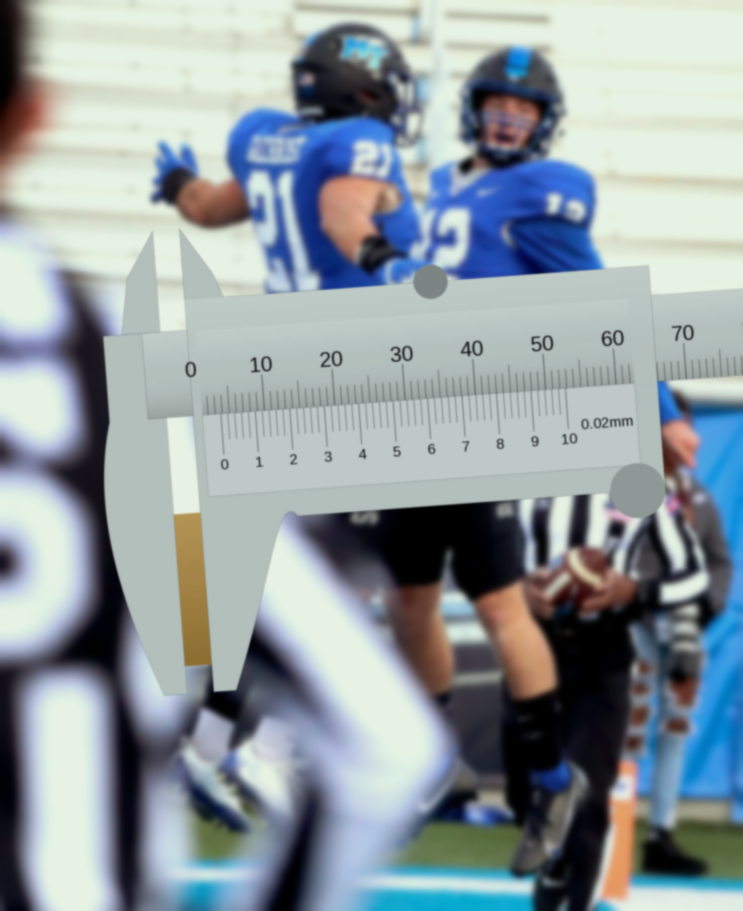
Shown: 3.8,mm
